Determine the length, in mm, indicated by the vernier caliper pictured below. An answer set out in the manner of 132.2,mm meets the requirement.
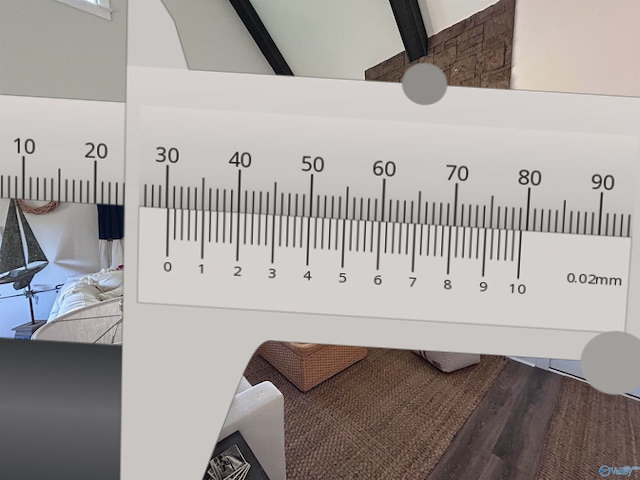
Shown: 30.2,mm
